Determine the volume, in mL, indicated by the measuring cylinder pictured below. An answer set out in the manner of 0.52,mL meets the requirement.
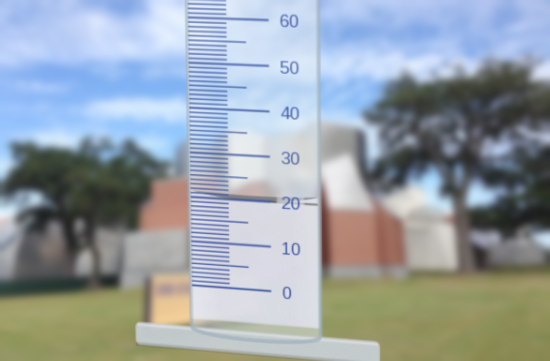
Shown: 20,mL
